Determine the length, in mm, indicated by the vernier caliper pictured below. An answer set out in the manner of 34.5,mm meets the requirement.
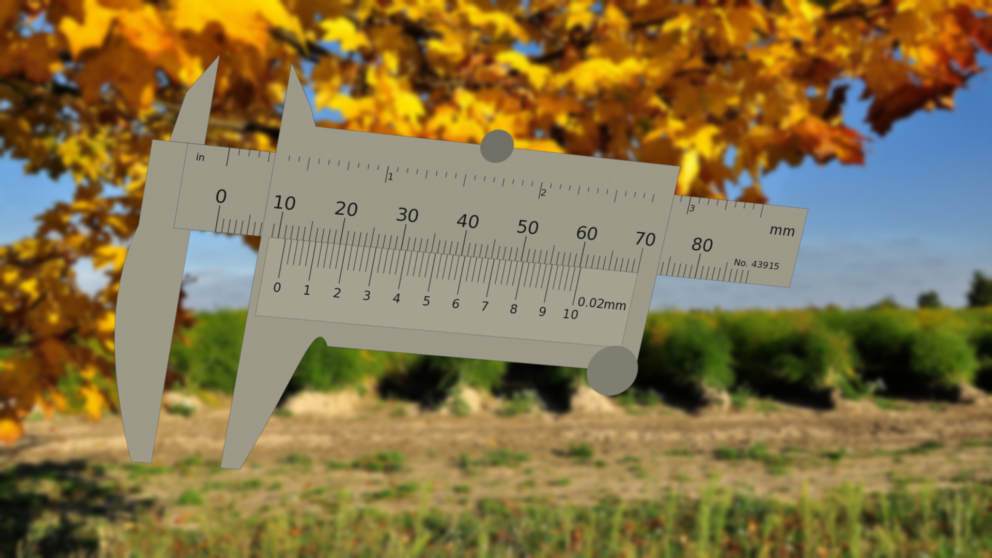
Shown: 11.2,mm
